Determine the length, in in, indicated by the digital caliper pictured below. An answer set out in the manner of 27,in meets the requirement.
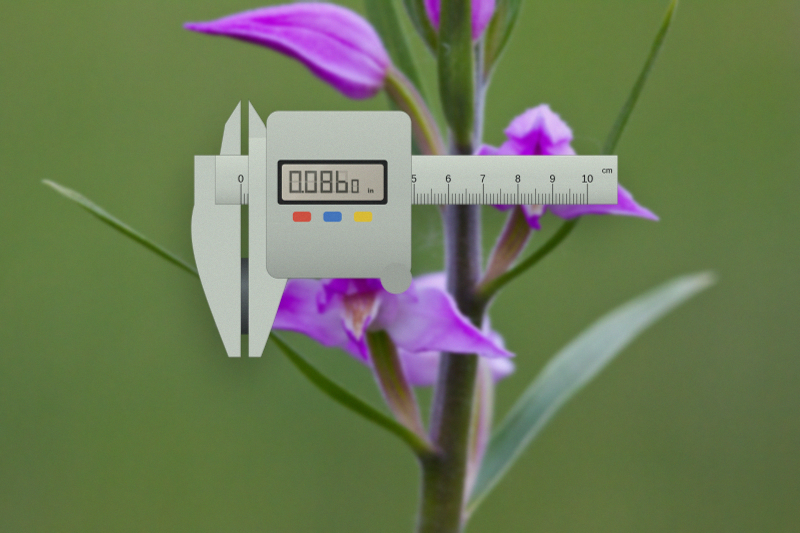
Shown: 0.0860,in
